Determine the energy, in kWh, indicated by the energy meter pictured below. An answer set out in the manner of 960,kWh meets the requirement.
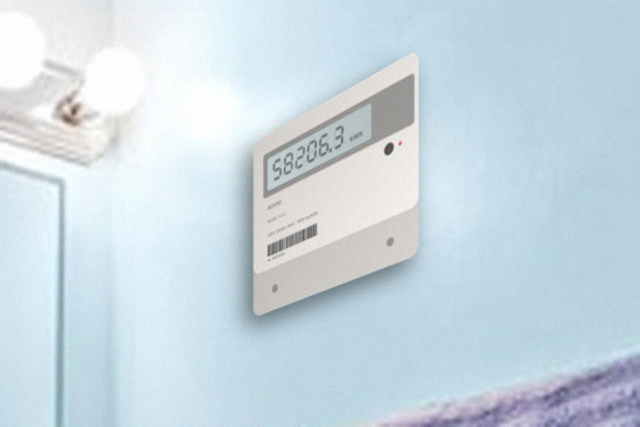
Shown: 58206.3,kWh
